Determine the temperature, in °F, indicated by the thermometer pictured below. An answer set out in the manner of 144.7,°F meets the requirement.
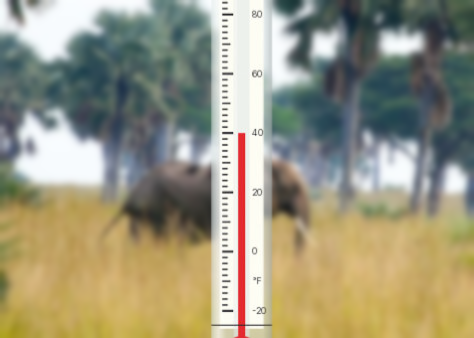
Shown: 40,°F
